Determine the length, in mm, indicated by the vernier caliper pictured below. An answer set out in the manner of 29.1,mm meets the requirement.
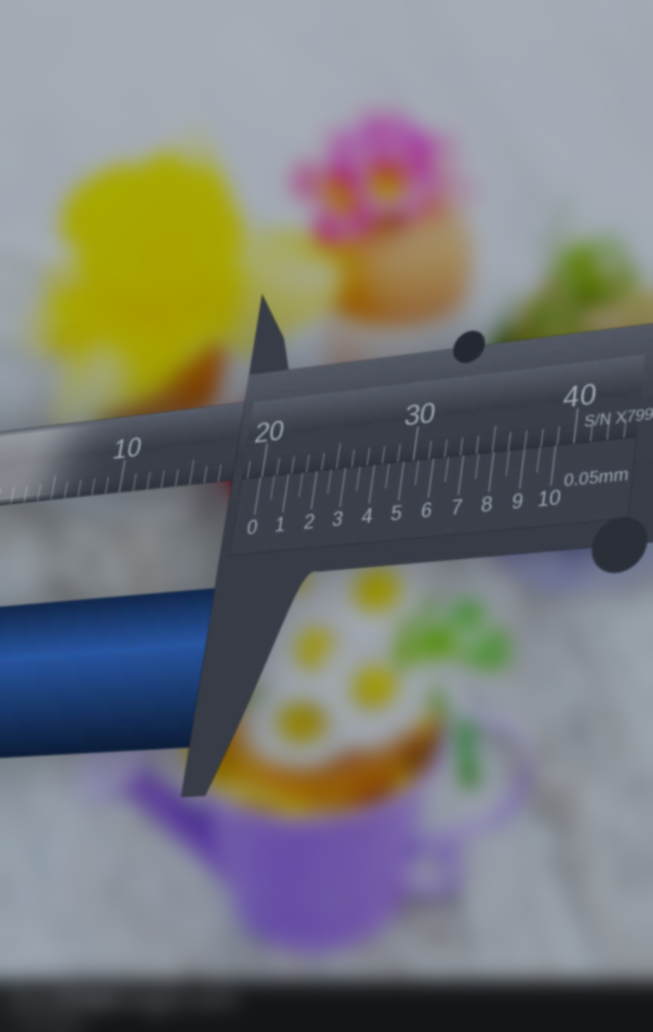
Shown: 19.9,mm
